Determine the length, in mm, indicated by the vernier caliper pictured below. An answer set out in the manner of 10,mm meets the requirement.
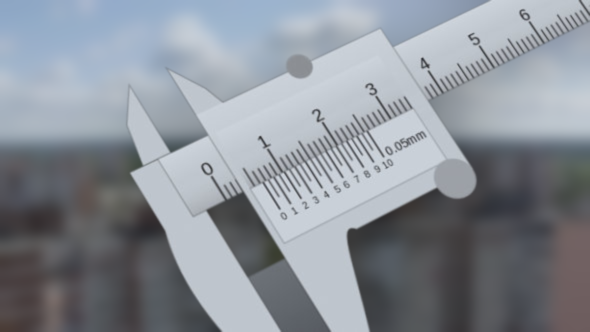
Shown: 6.5,mm
